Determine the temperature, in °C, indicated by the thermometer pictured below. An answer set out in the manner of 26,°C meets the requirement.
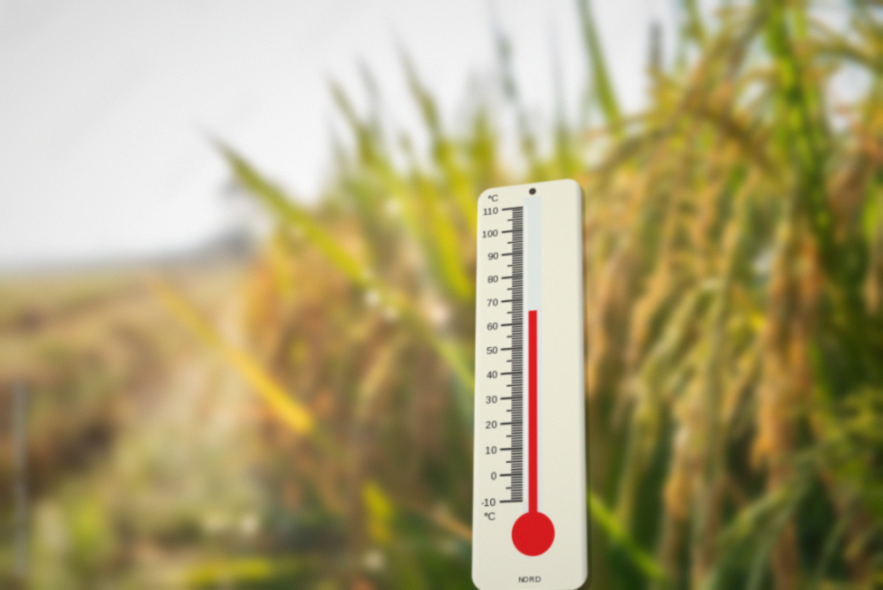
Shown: 65,°C
